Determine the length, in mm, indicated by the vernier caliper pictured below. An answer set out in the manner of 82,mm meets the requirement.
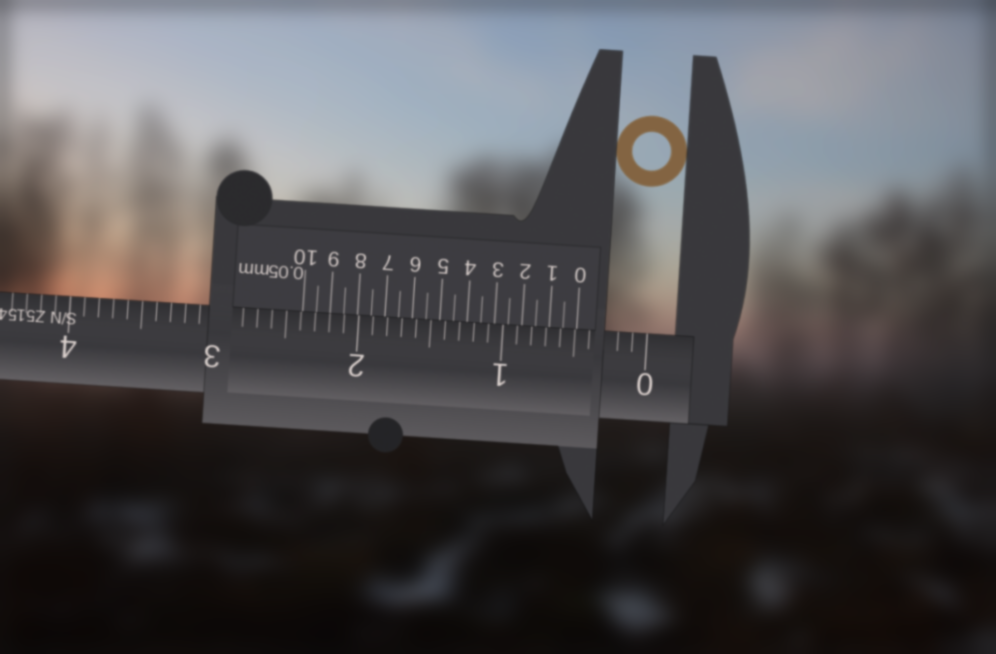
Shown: 4.9,mm
